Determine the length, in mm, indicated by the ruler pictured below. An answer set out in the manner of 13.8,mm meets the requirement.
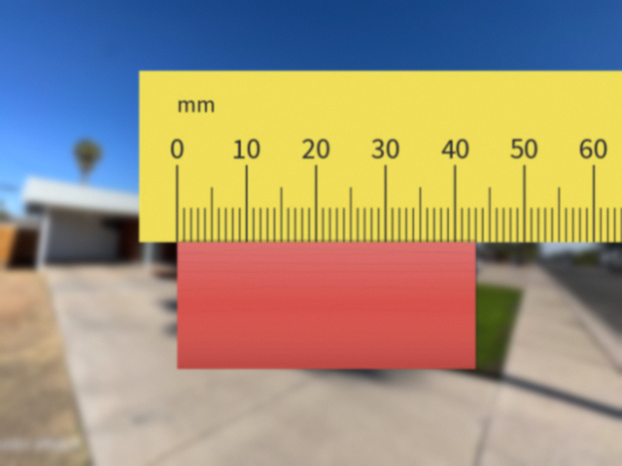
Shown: 43,mm
